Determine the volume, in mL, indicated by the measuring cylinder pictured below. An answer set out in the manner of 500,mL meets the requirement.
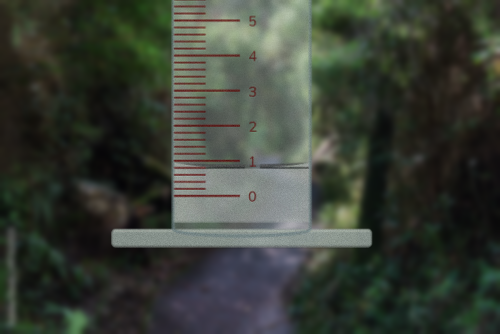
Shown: 0.8,mL
